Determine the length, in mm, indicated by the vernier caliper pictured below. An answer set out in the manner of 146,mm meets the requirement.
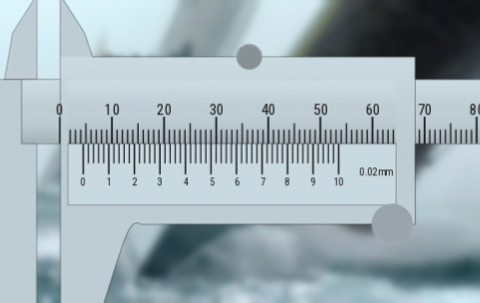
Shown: 4.5,mm
